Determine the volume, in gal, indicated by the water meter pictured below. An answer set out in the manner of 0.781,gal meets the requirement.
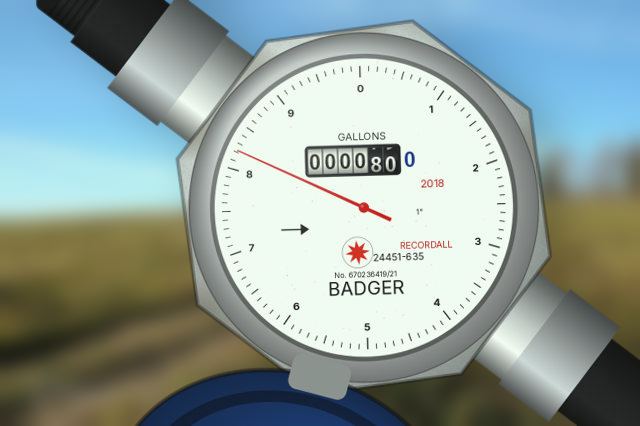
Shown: 798.2,gal
